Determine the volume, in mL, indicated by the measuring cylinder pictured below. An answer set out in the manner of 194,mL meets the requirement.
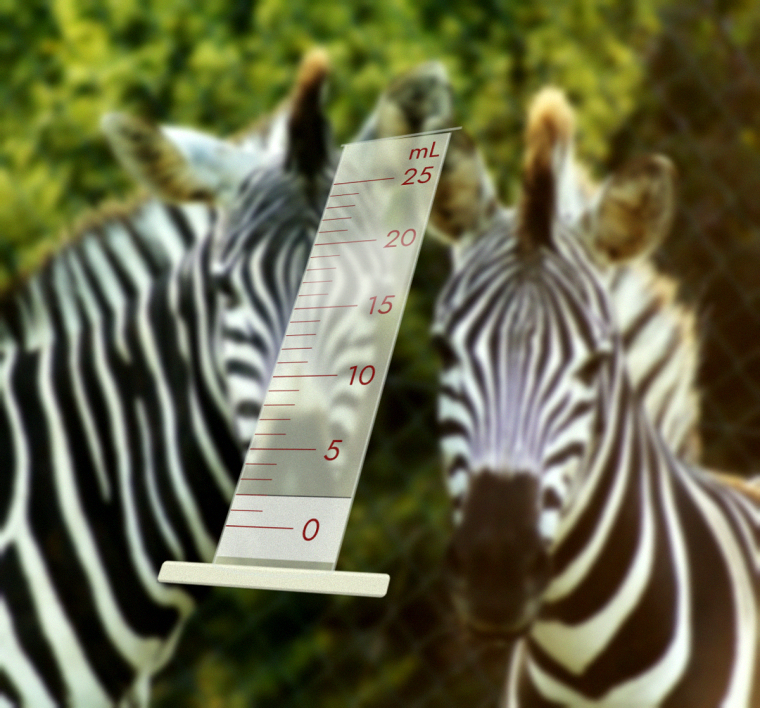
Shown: 2,mL
